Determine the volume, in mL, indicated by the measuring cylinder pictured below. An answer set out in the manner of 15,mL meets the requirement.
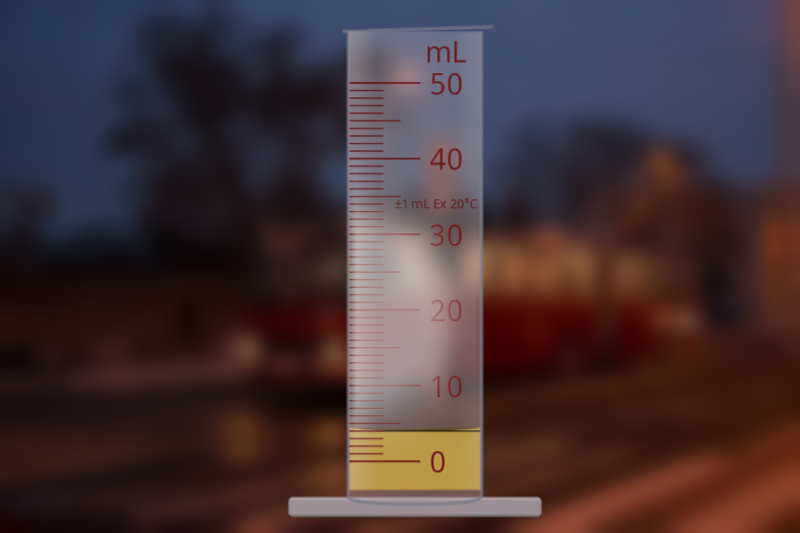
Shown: 4,mL
